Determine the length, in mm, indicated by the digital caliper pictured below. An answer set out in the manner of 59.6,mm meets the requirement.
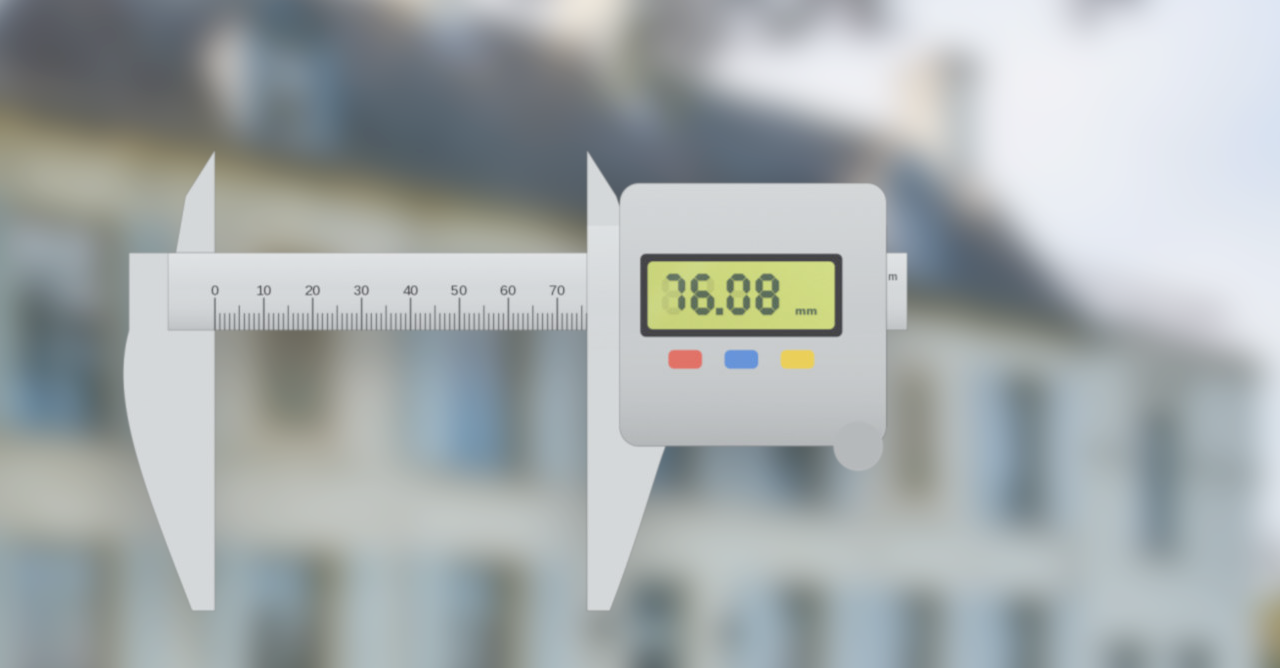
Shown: 76.08,mm
